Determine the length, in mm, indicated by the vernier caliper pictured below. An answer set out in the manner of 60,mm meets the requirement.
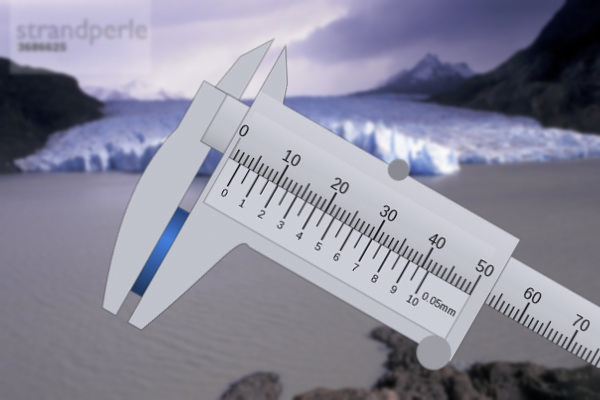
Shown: 2.4,mm
